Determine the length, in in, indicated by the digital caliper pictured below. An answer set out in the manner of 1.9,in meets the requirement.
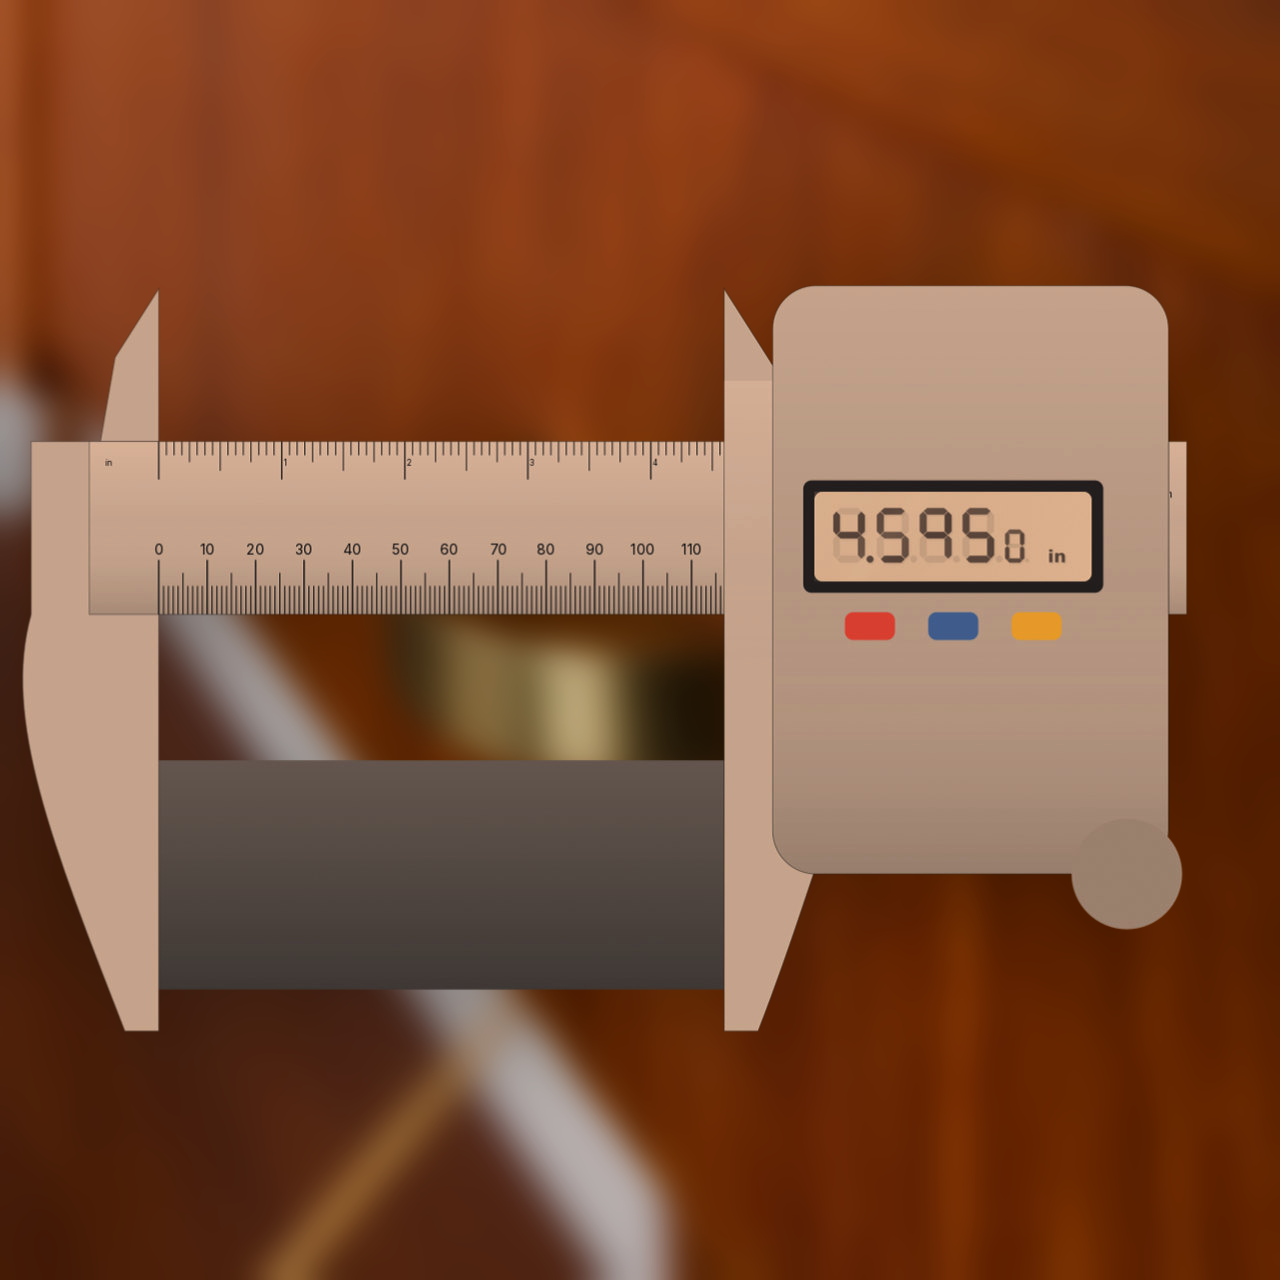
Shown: 4.5950,in
